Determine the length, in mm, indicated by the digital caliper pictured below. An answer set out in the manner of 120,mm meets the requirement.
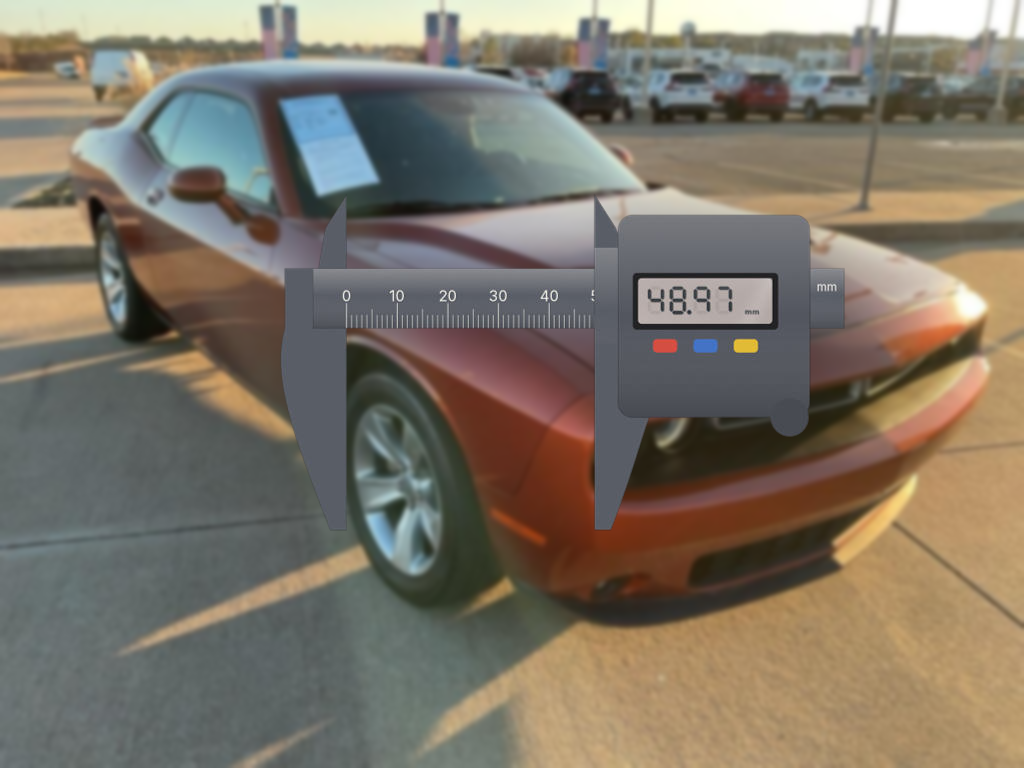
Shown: 48.97,mm
